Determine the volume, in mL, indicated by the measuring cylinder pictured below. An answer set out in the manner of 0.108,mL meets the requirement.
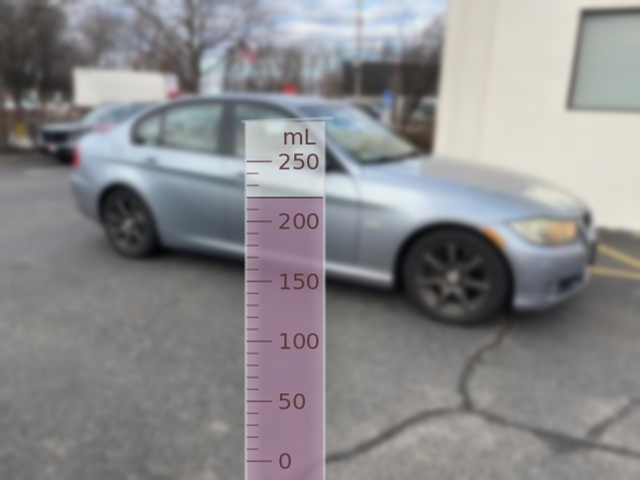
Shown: 220,mL
